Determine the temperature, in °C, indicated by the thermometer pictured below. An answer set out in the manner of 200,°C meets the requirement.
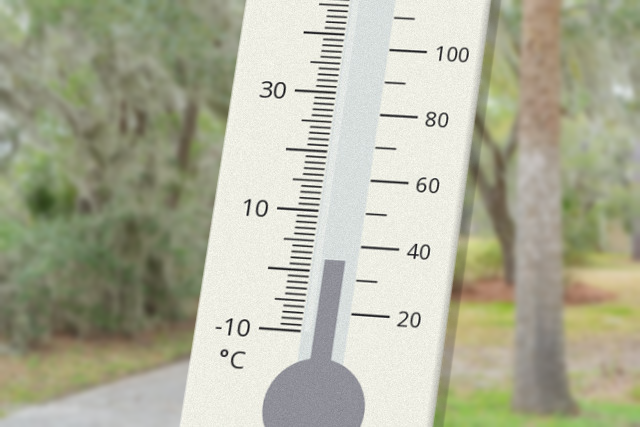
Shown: 2,°C
